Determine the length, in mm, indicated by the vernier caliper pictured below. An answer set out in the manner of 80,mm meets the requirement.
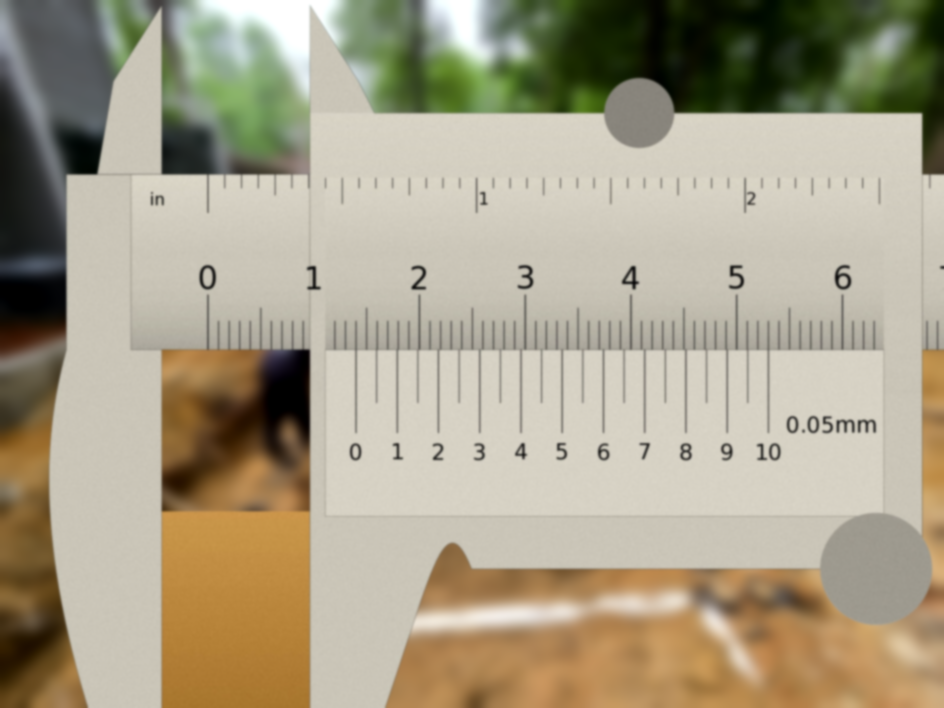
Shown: 14.0,mm
